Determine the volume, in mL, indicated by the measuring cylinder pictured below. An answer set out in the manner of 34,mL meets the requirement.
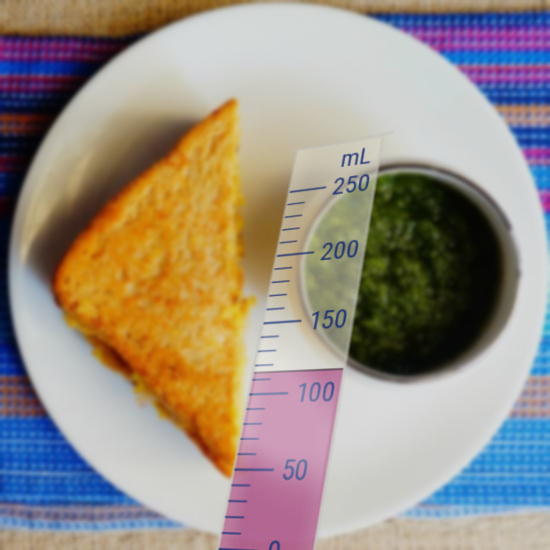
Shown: 115,mL
